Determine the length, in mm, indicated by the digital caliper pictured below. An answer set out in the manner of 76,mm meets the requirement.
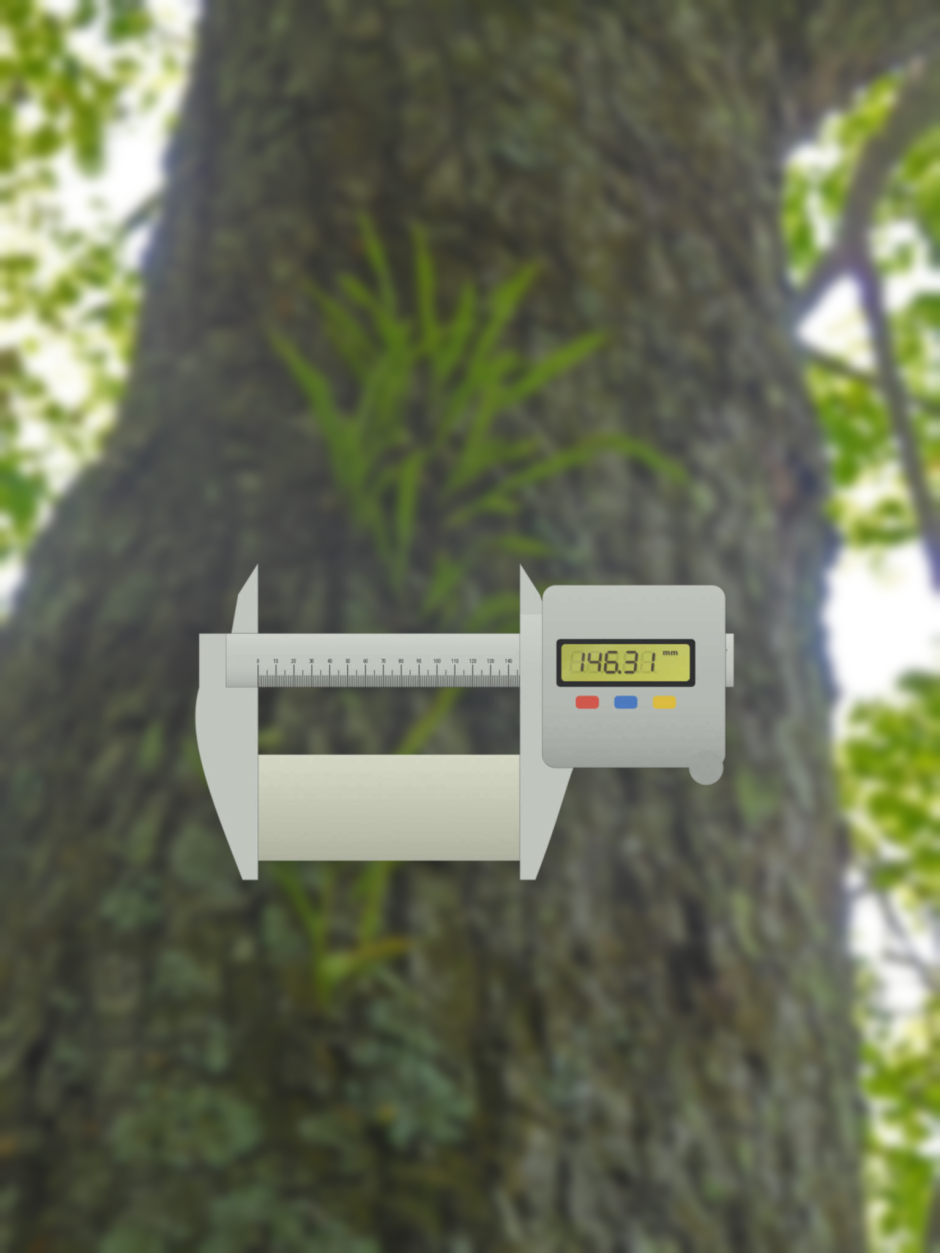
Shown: 146.31,mm
